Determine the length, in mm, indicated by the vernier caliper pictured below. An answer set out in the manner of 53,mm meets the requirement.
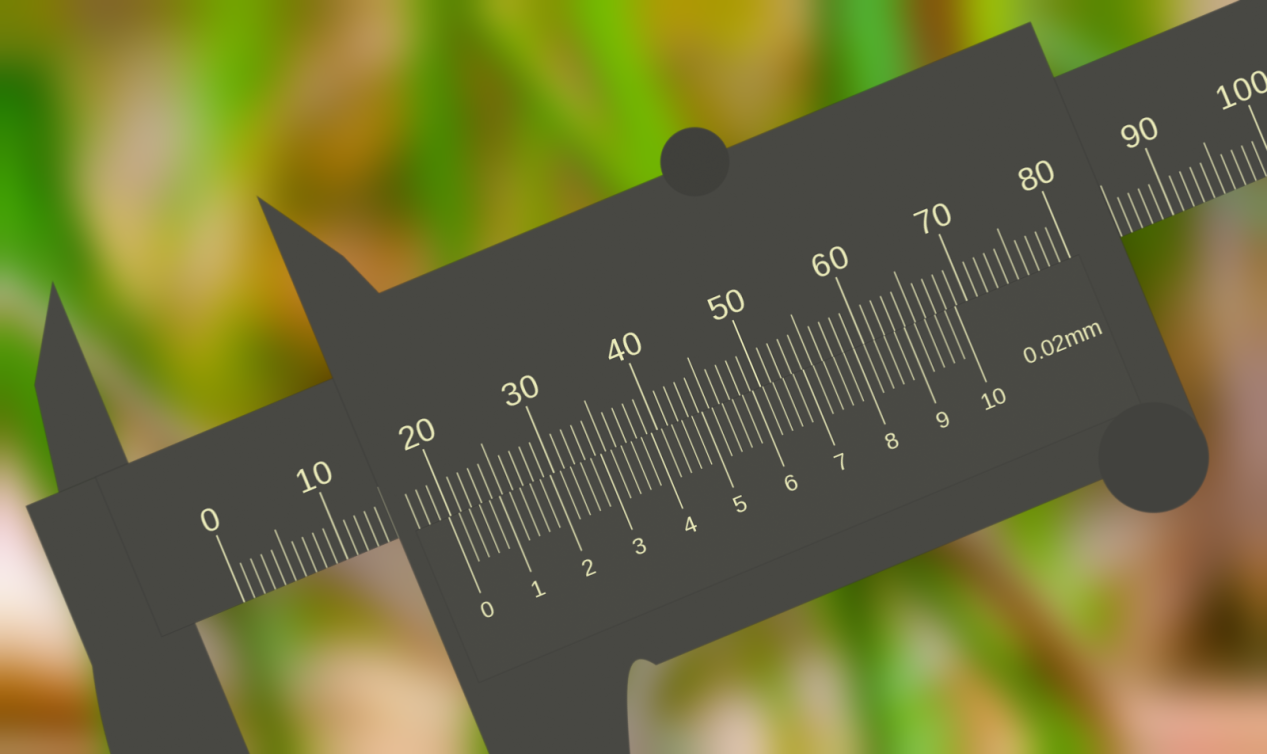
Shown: 19.8,mm
